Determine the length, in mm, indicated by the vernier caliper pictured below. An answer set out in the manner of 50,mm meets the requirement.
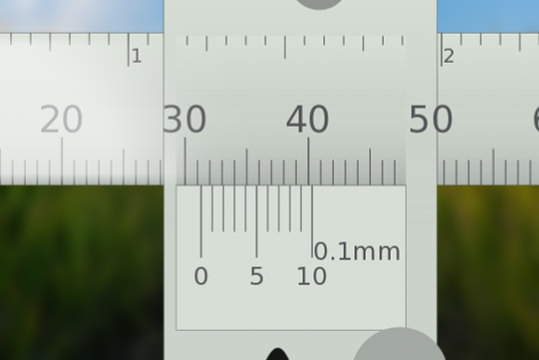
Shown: 31.3,mm
